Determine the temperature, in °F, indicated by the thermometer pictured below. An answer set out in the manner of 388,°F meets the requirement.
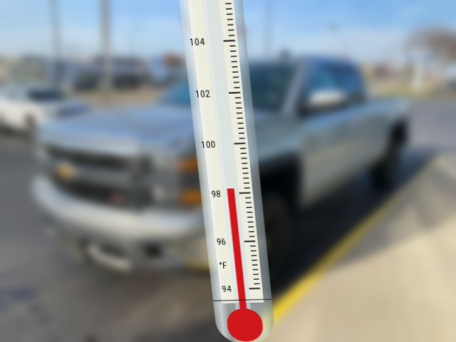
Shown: 98.2,°F
